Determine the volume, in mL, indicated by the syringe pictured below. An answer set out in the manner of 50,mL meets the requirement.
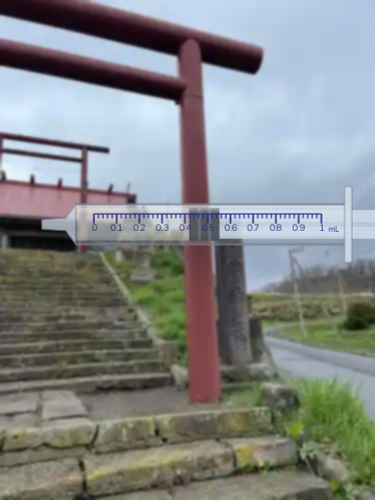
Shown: 0.42,mL
